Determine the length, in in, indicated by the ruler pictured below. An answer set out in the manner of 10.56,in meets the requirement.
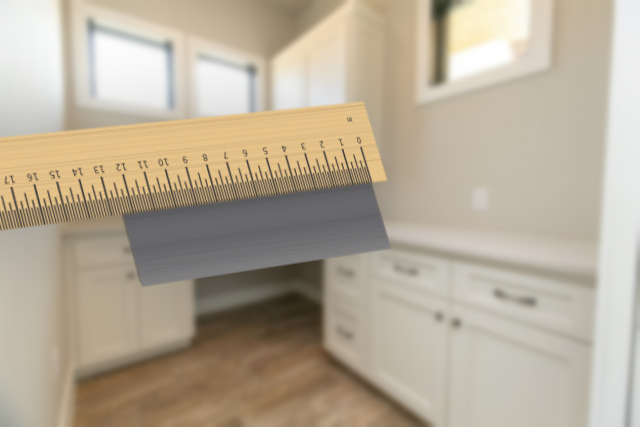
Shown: 12.5,in
